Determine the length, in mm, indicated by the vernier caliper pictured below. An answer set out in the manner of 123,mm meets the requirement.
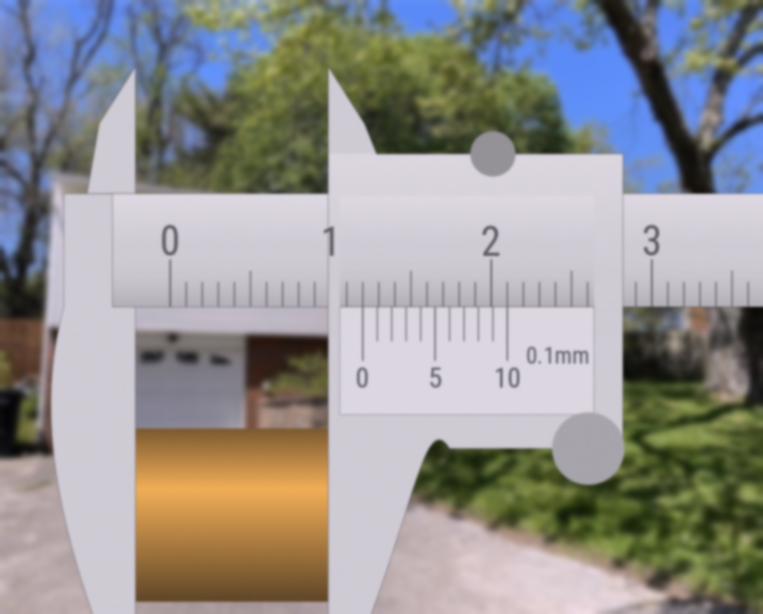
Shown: 12.0,mm
